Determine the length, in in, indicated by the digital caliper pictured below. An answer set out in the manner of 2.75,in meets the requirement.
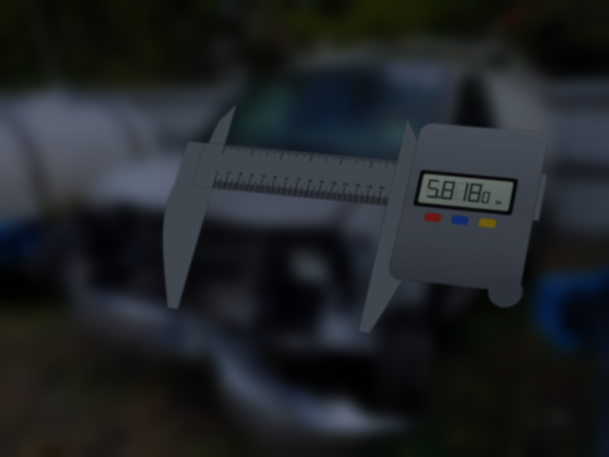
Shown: 5.8180,in
